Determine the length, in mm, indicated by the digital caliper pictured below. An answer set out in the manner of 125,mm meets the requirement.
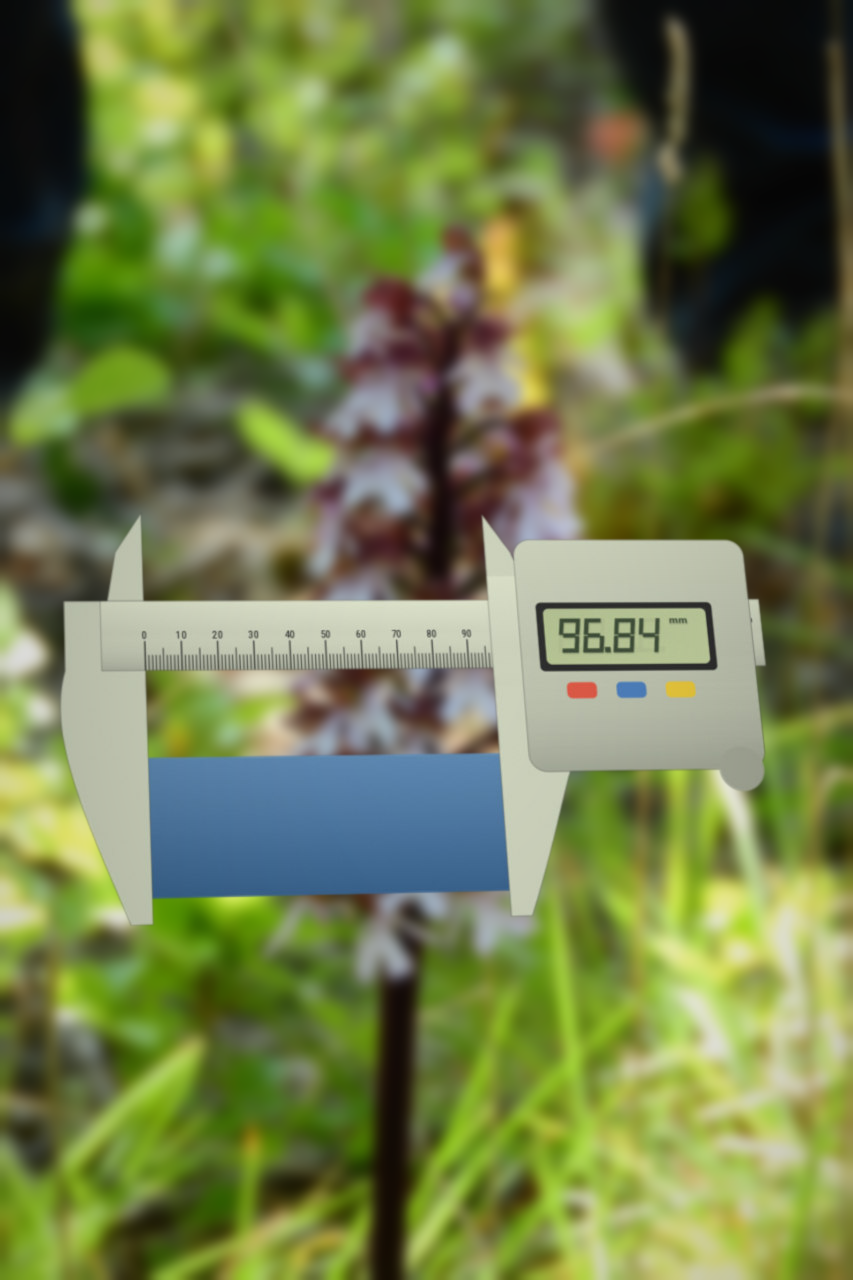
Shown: 96.84,mm
